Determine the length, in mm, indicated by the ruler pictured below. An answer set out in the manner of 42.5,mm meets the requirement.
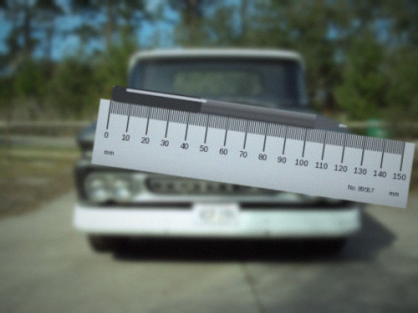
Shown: 120,mm
